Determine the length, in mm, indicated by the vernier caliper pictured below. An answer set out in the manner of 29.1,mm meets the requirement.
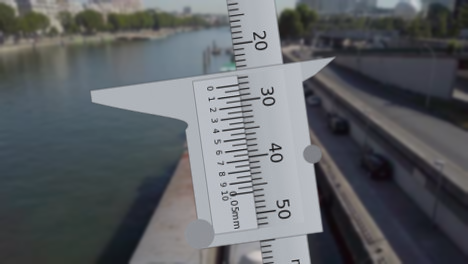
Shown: 27.2,mm
